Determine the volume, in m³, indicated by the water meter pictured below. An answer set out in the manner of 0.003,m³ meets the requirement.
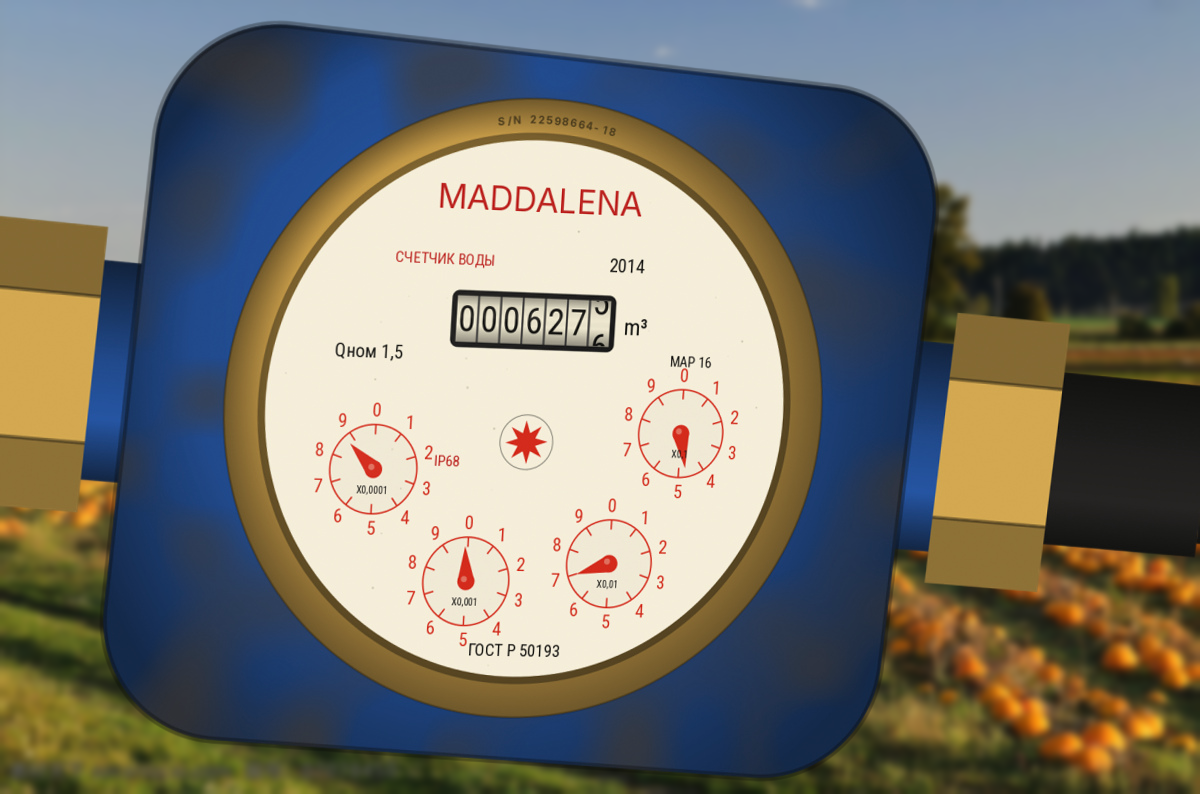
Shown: 6275.4698,m³
